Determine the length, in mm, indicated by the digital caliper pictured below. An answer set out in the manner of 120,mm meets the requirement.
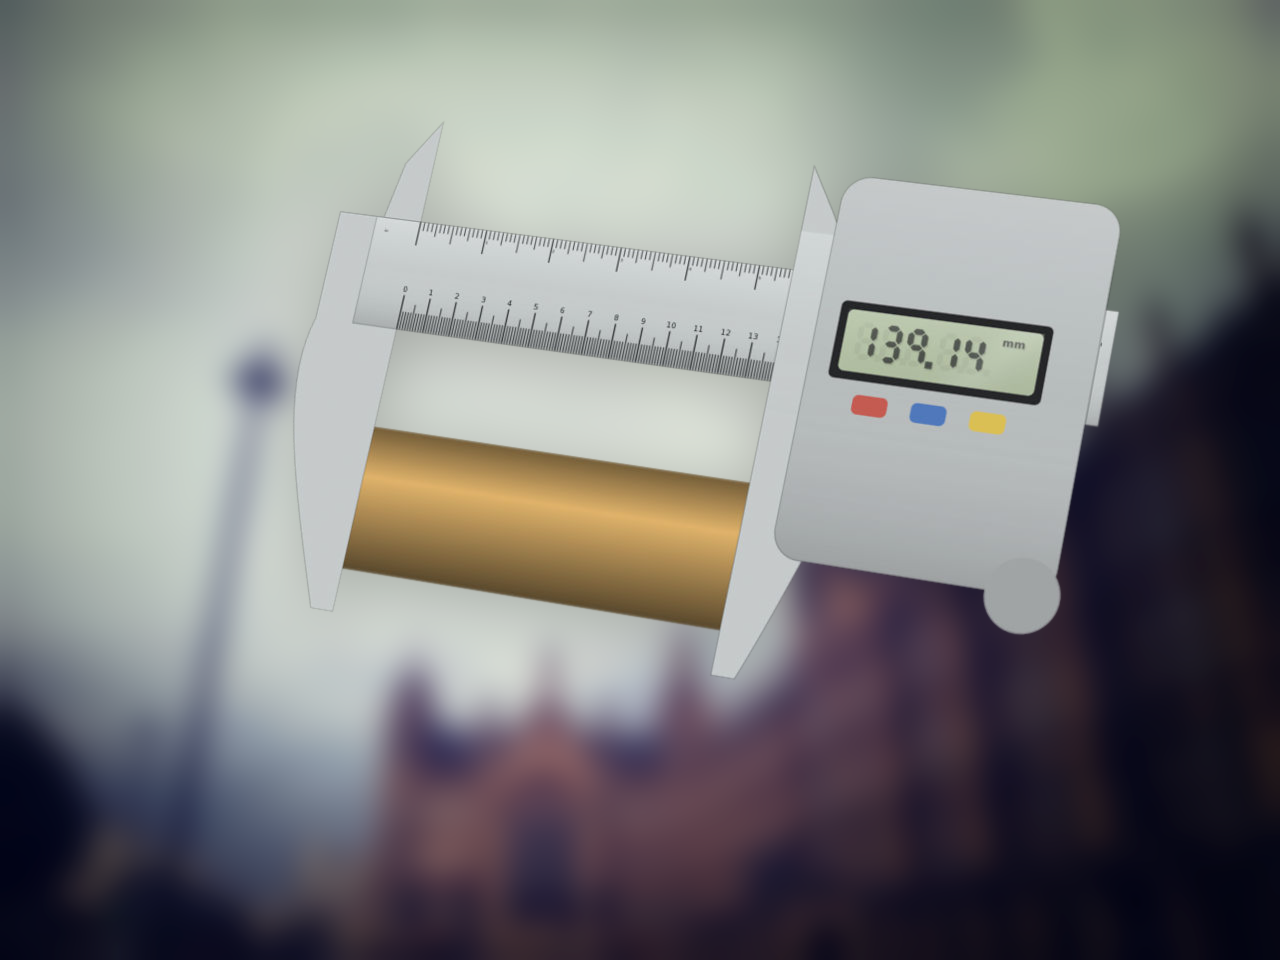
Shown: 139.14,mm
